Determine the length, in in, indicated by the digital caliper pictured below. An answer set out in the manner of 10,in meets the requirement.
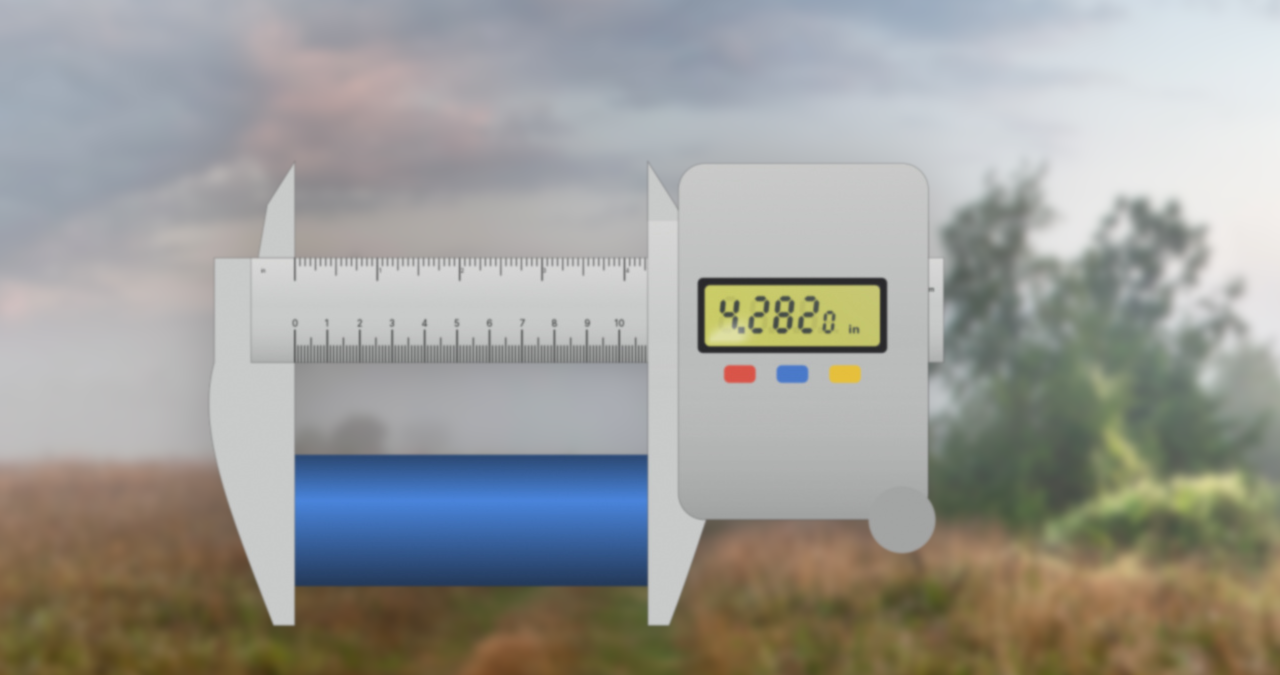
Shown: 4.2820,in
